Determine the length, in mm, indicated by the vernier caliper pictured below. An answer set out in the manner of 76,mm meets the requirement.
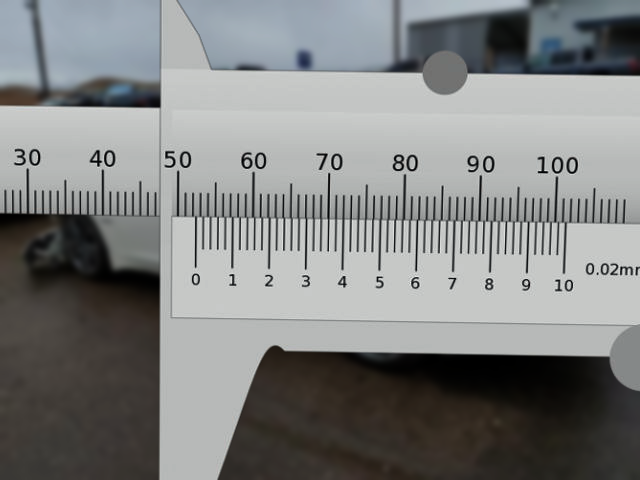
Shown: 52.4,mm
